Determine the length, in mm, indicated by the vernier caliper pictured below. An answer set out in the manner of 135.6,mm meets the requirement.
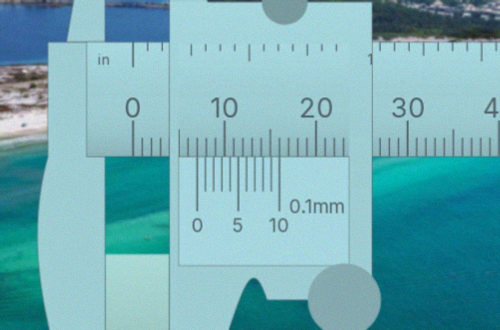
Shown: 7.0,mm
